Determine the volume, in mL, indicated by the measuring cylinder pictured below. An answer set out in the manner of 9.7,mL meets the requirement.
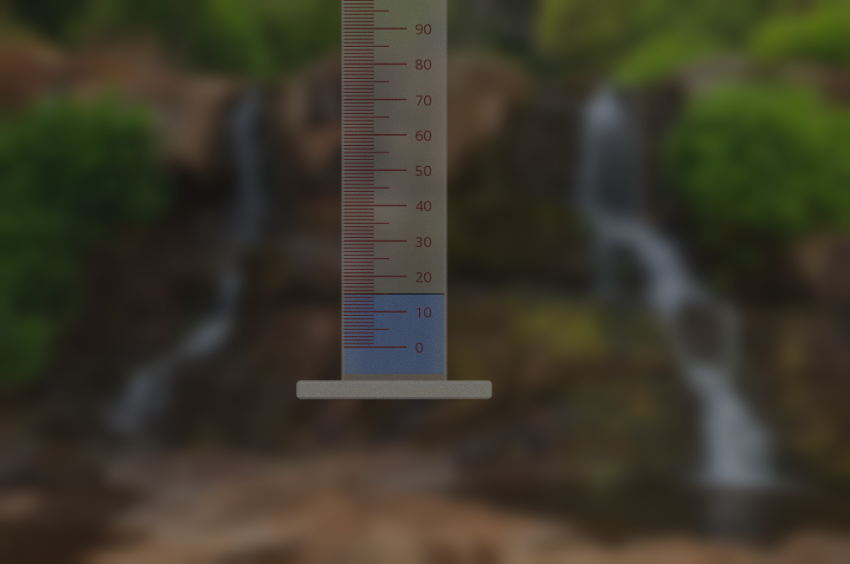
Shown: 15,mL
